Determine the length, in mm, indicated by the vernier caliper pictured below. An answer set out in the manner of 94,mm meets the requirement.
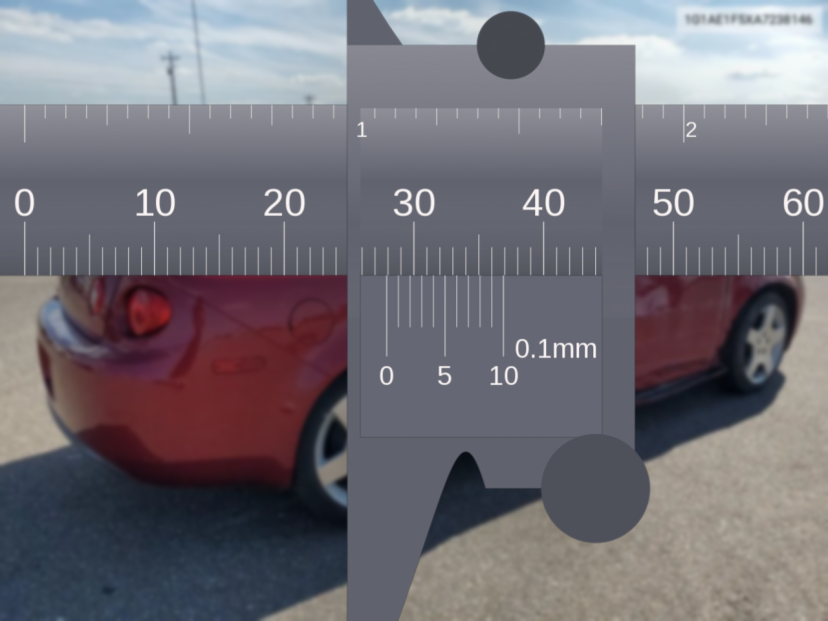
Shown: 27.9,mm
